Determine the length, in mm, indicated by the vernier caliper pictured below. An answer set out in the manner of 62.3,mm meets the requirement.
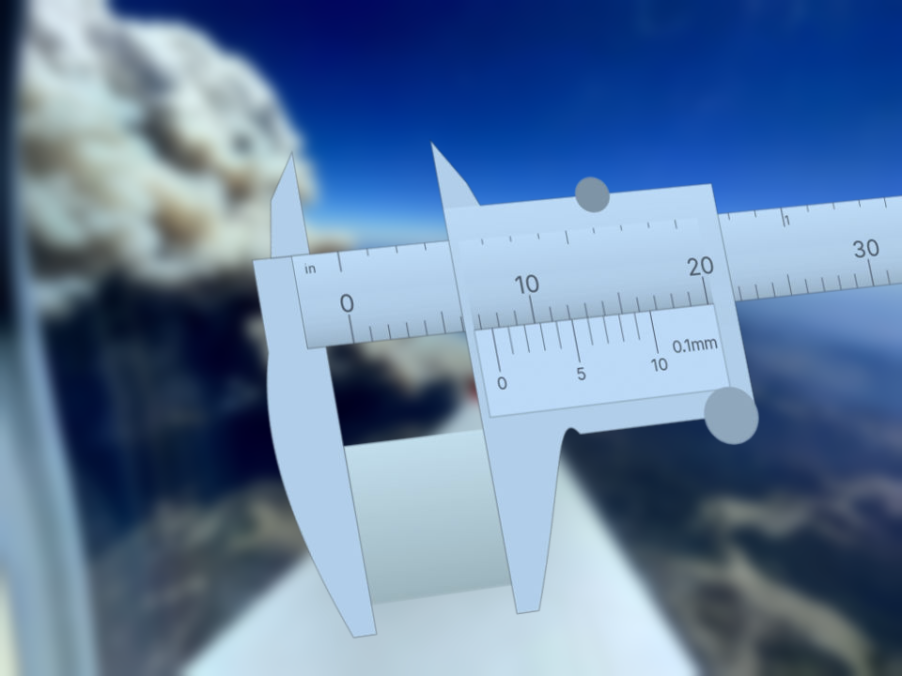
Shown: 7.6,mm
